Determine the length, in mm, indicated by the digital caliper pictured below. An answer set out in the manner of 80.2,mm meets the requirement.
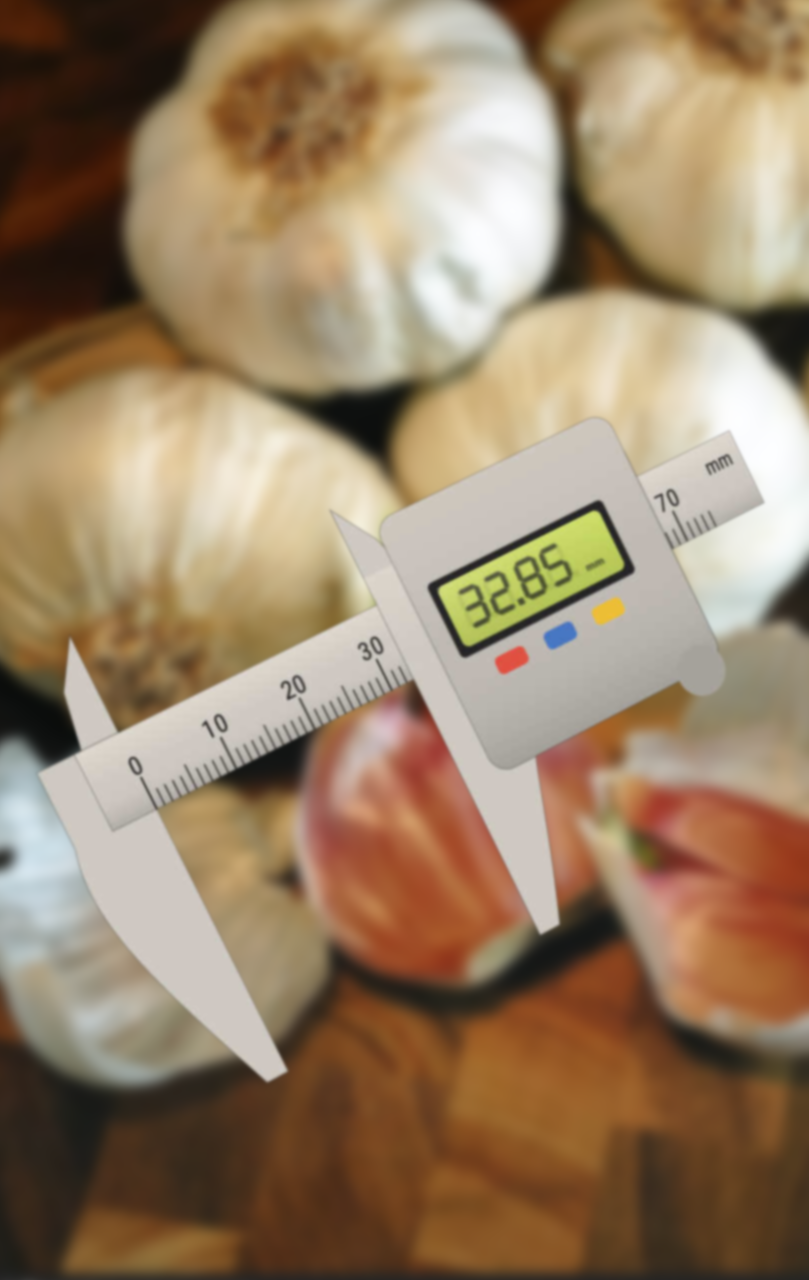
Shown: 32.85,mm
